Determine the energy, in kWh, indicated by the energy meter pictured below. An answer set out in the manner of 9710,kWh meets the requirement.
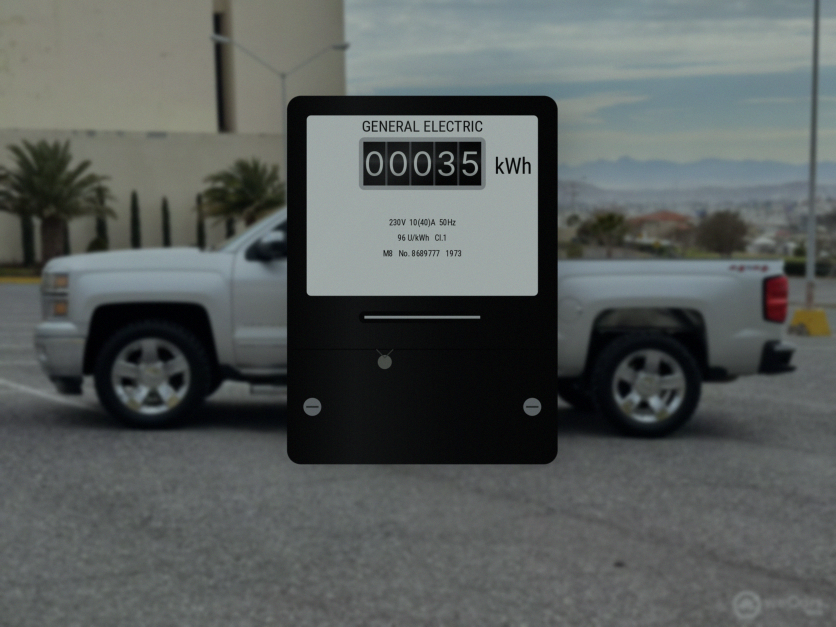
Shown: 35,kWh
